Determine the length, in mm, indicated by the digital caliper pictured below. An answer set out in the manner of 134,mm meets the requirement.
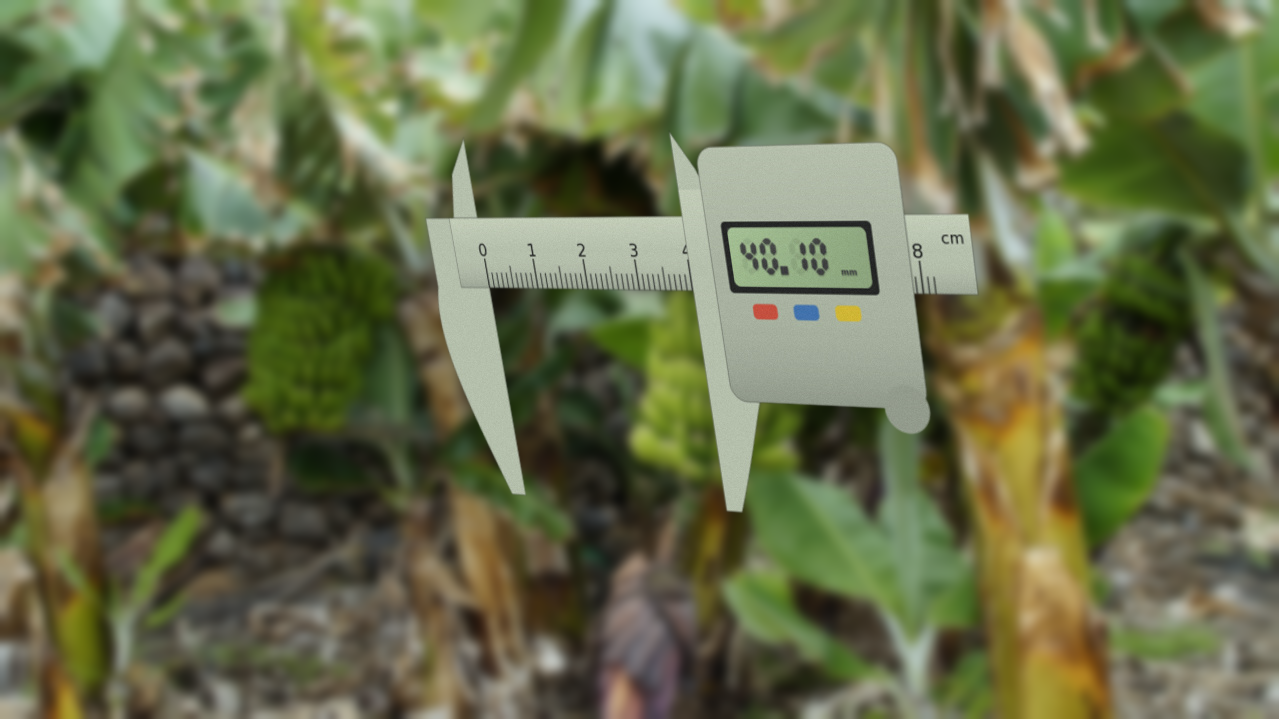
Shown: 40.10,mm
